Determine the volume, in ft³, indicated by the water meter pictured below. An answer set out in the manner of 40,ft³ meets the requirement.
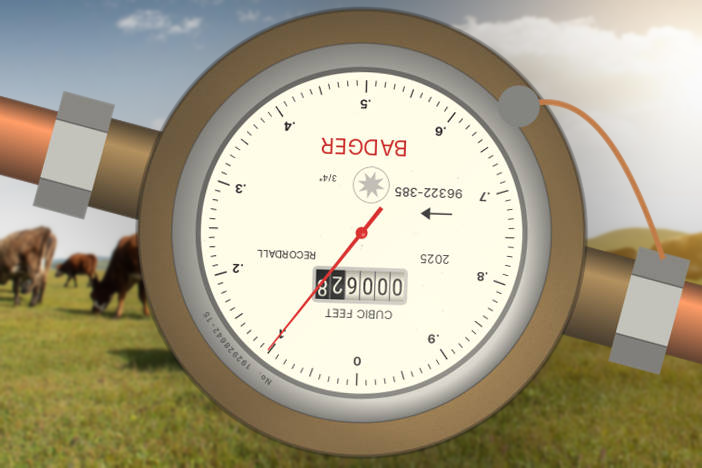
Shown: 628.10,ft³
